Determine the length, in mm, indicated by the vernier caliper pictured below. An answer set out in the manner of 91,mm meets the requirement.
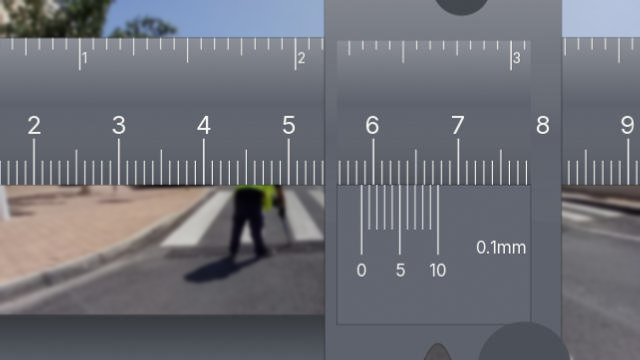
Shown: 58.6,mm
